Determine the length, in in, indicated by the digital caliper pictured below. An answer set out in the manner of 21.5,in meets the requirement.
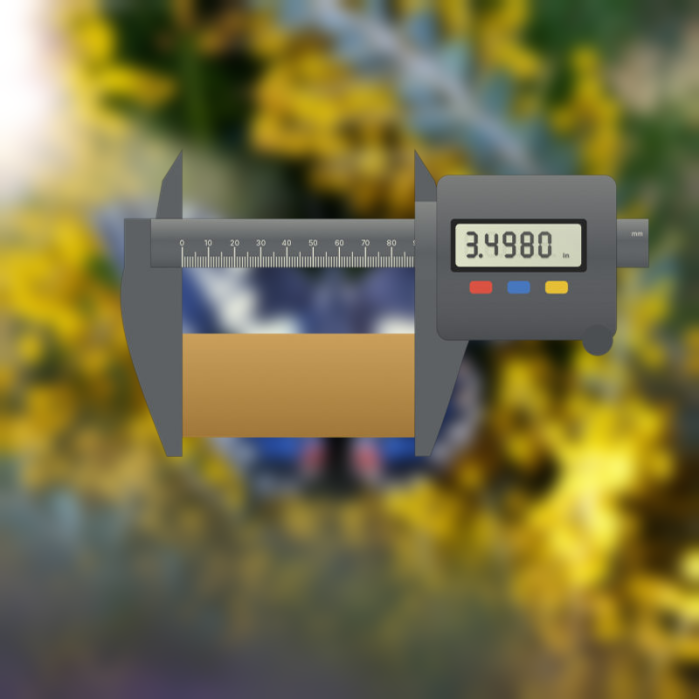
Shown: 3.4980,in
